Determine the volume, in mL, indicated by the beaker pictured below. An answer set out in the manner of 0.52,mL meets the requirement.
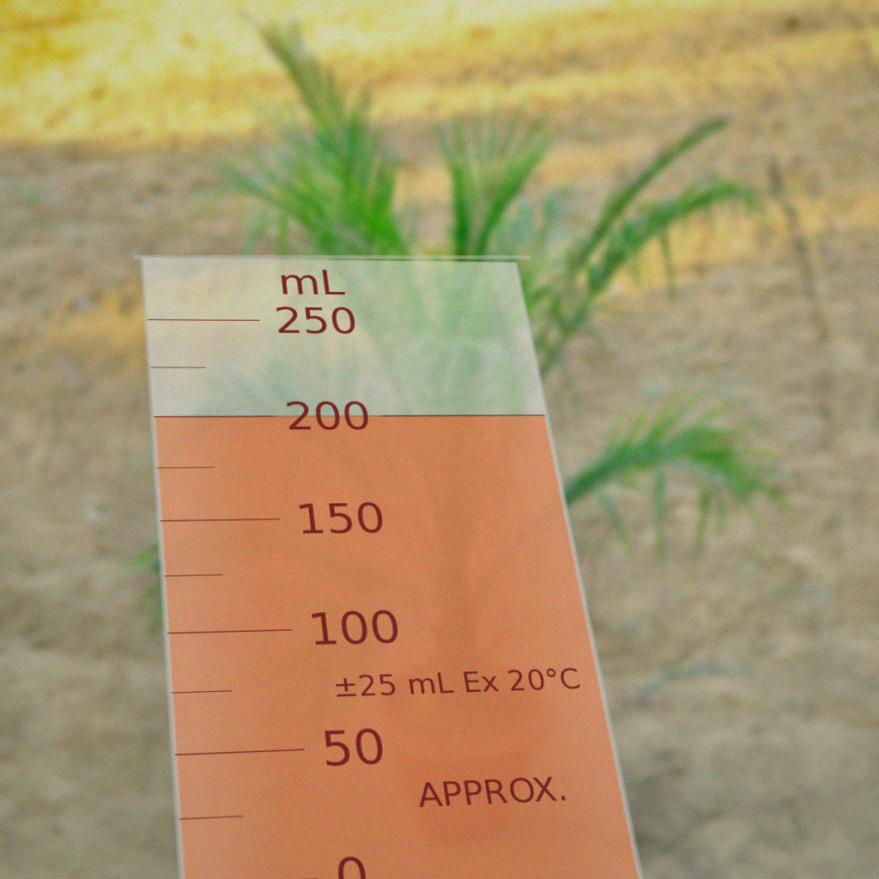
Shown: 200,mL
